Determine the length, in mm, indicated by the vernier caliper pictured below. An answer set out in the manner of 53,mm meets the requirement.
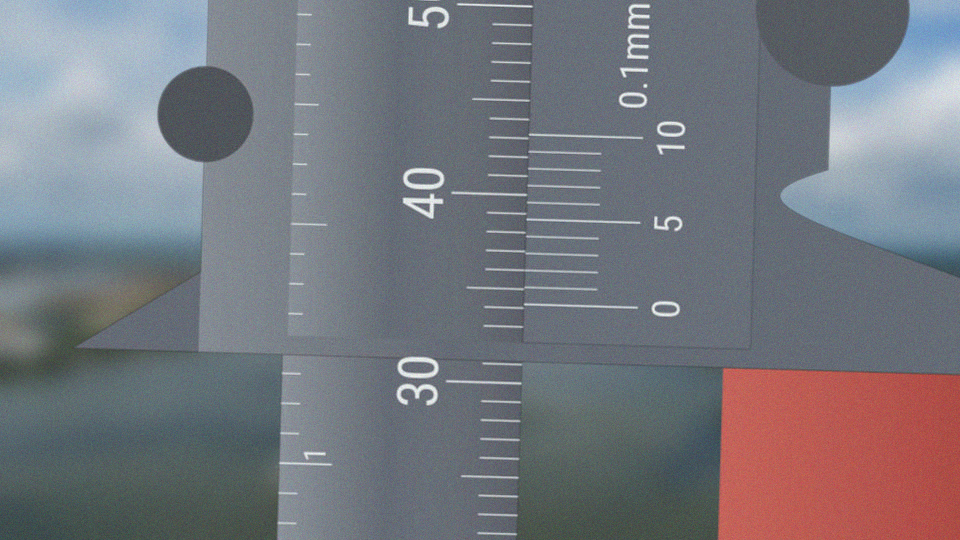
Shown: 34.2,mm
